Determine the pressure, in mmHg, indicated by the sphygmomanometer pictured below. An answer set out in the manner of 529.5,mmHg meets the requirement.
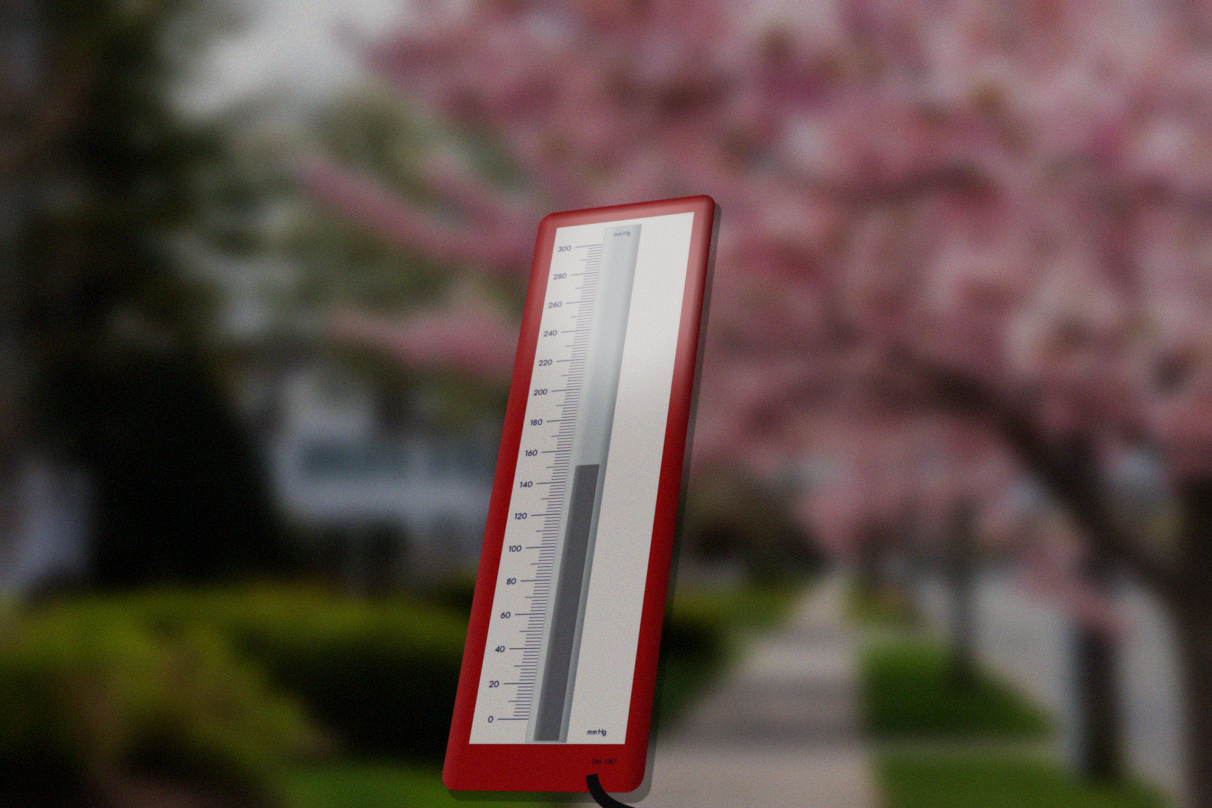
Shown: 150,mmHg
